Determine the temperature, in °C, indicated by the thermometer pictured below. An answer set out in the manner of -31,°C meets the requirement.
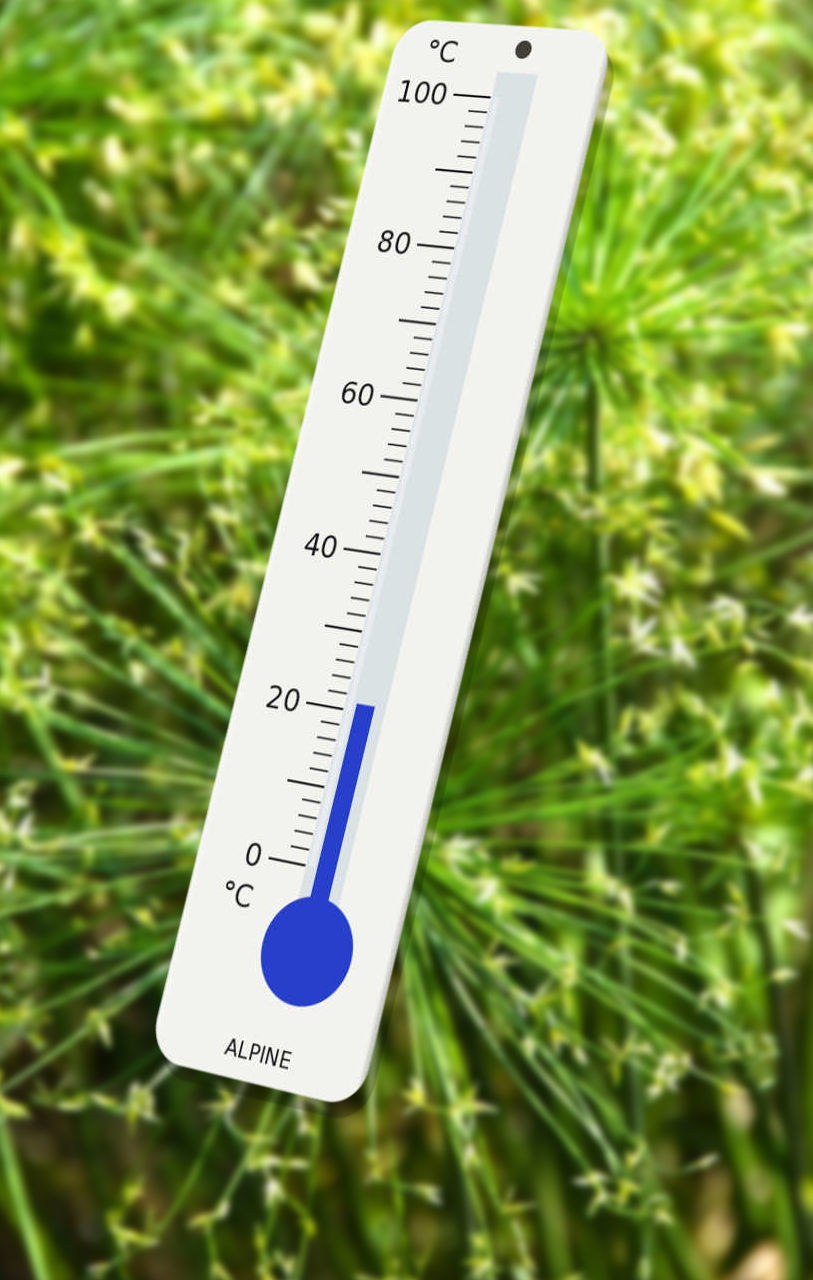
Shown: 21,°C
